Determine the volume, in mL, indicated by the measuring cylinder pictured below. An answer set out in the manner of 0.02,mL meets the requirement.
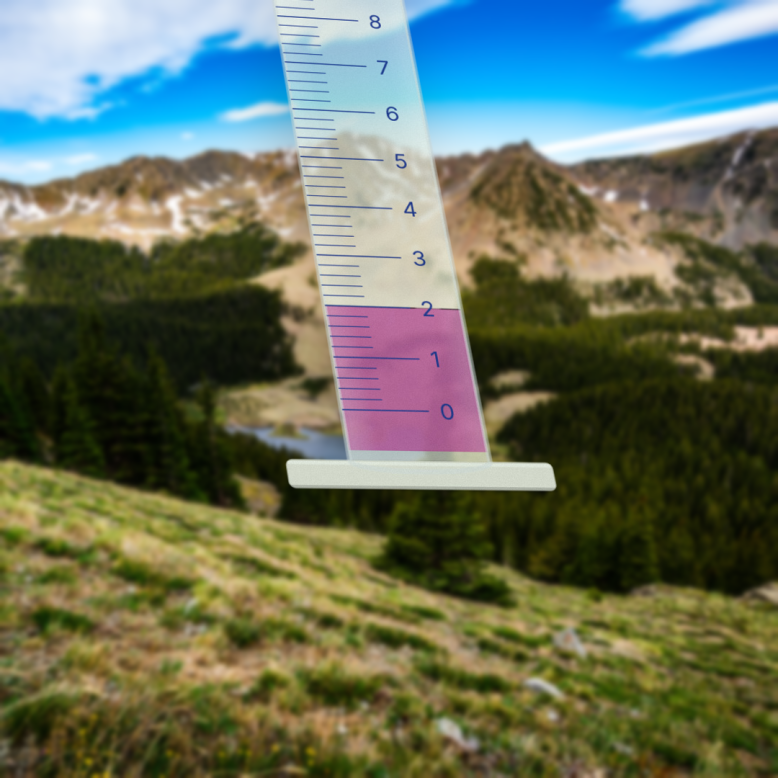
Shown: 2,mL
